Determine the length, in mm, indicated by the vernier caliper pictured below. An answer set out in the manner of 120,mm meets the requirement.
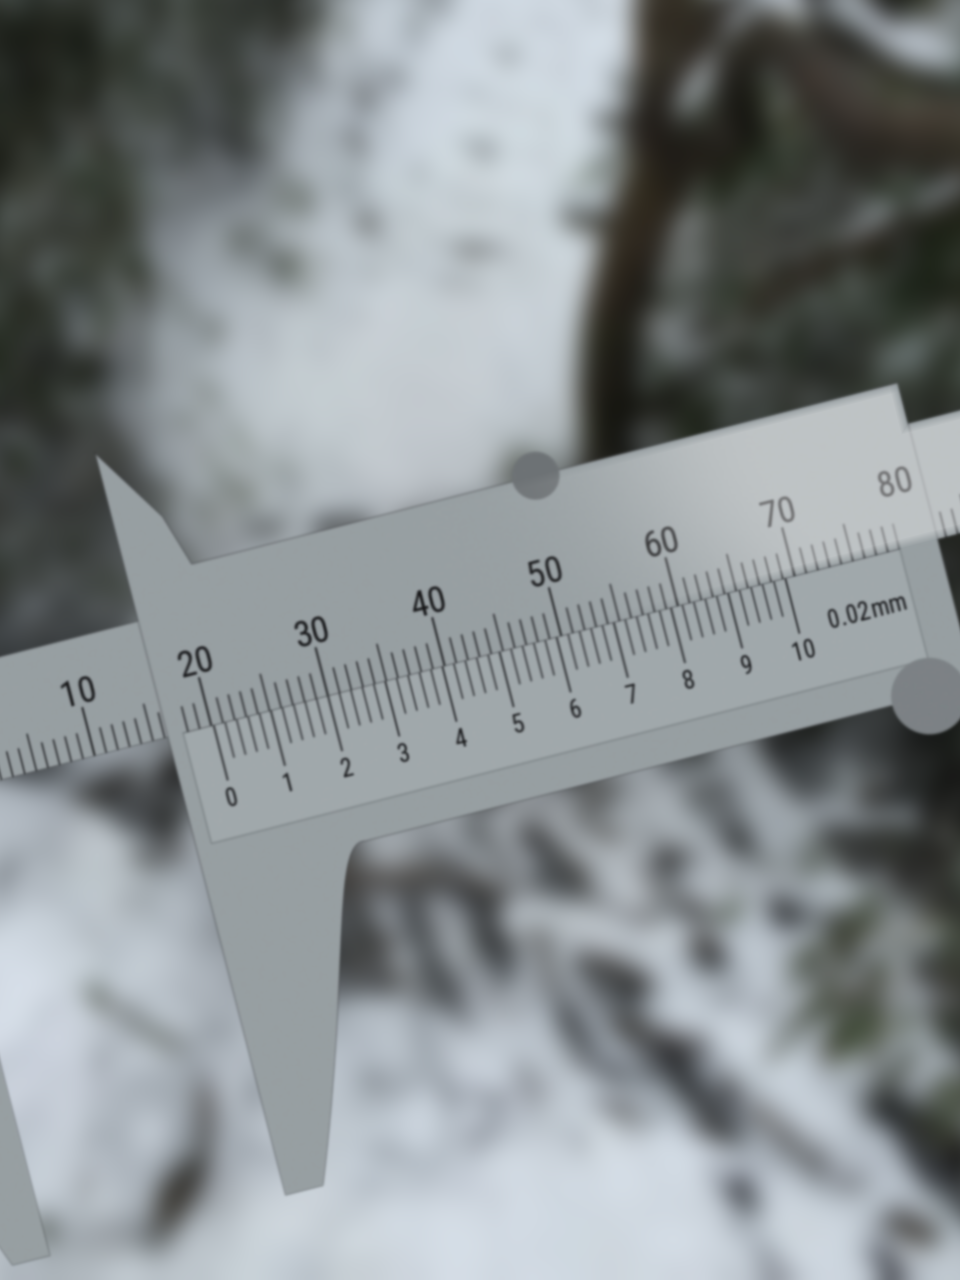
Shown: 20.2,mm
